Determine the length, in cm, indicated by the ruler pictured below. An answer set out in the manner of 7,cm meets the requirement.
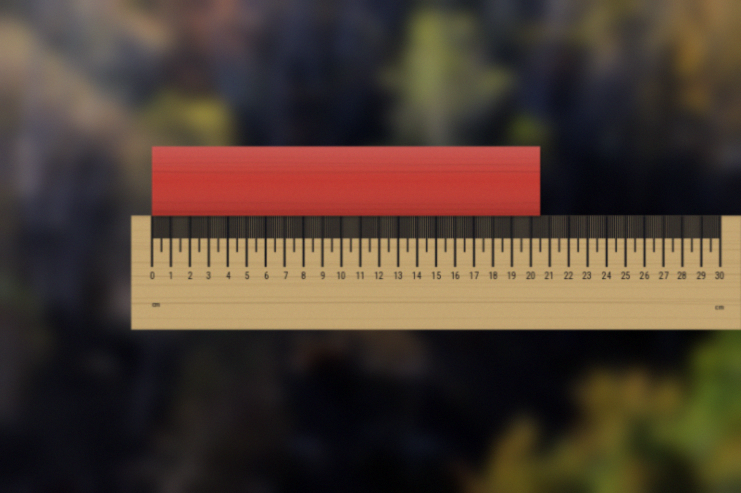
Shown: 20.5,cm
